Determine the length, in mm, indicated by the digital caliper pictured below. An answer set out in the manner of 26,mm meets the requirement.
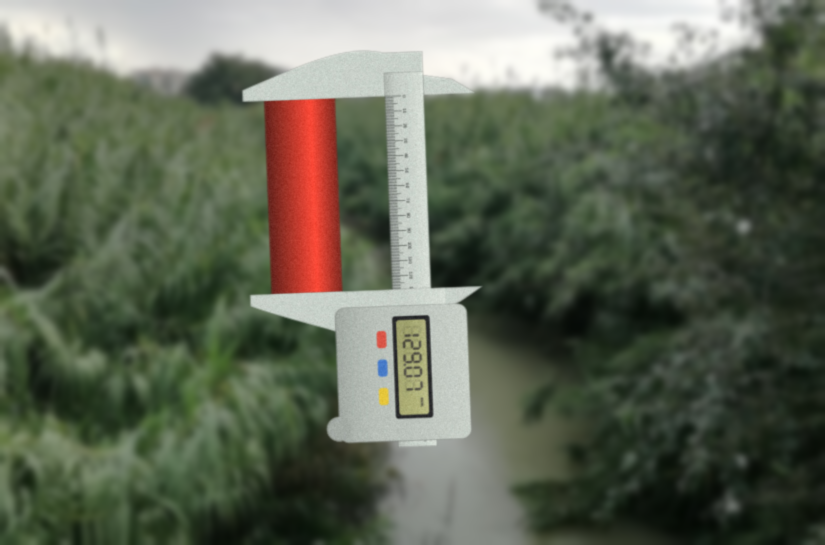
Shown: 129.07,mm
